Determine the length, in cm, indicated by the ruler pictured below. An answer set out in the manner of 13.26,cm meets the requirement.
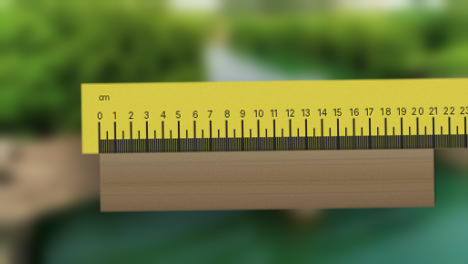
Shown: 21,cm
